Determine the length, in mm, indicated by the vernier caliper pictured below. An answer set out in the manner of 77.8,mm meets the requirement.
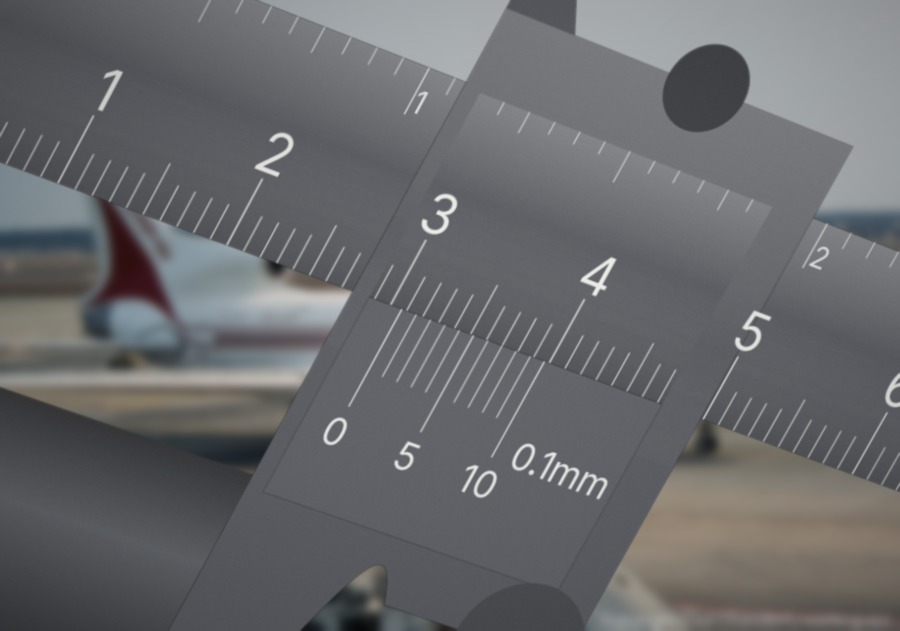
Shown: 30.7,mm
